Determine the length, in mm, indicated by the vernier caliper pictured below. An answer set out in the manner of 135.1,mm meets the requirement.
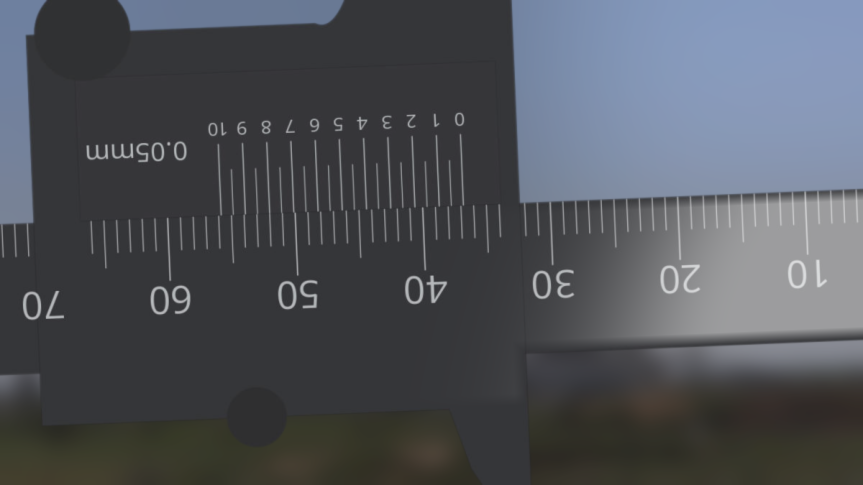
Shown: 36.8,mm
